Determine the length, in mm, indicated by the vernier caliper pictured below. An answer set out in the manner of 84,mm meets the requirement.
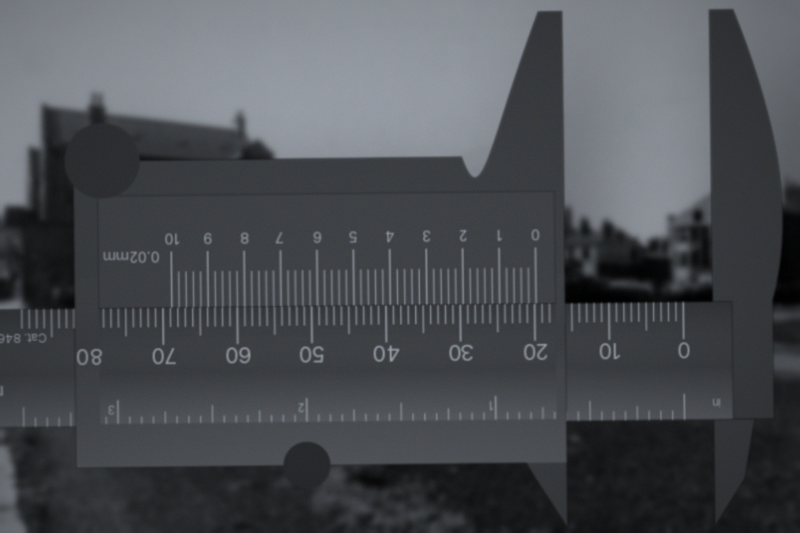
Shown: 19.8,mm
